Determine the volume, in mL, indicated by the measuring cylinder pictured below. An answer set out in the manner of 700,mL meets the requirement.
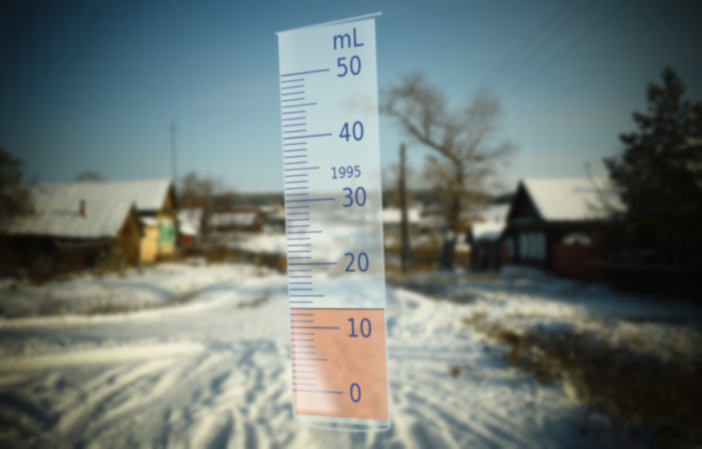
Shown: 13,mL
